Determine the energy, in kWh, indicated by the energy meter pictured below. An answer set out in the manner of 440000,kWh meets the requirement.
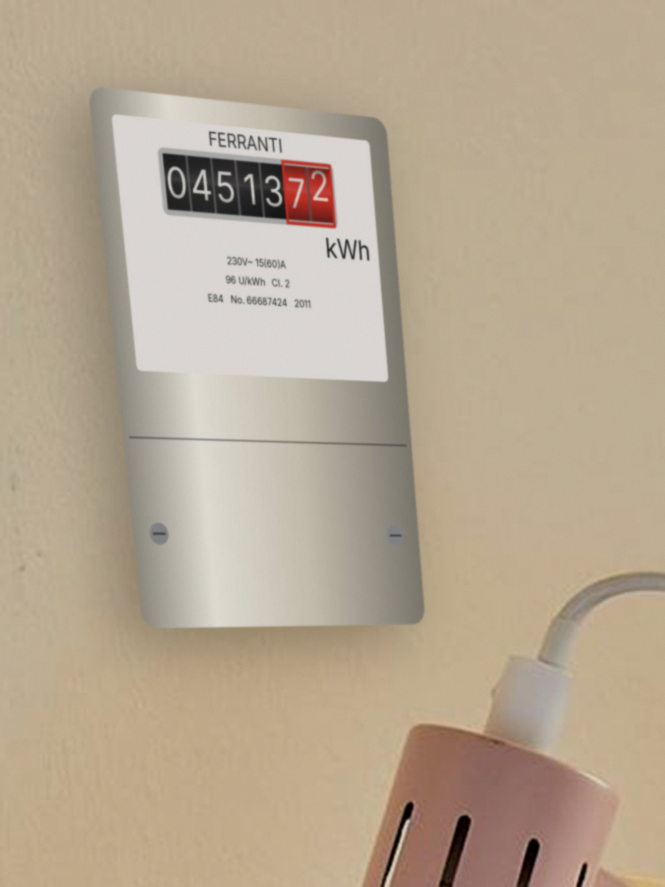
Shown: 4513.72,kWh
